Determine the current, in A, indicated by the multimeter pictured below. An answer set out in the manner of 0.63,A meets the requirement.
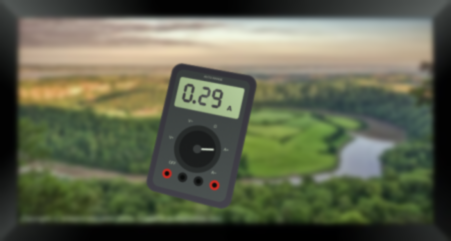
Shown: 0.29,A
